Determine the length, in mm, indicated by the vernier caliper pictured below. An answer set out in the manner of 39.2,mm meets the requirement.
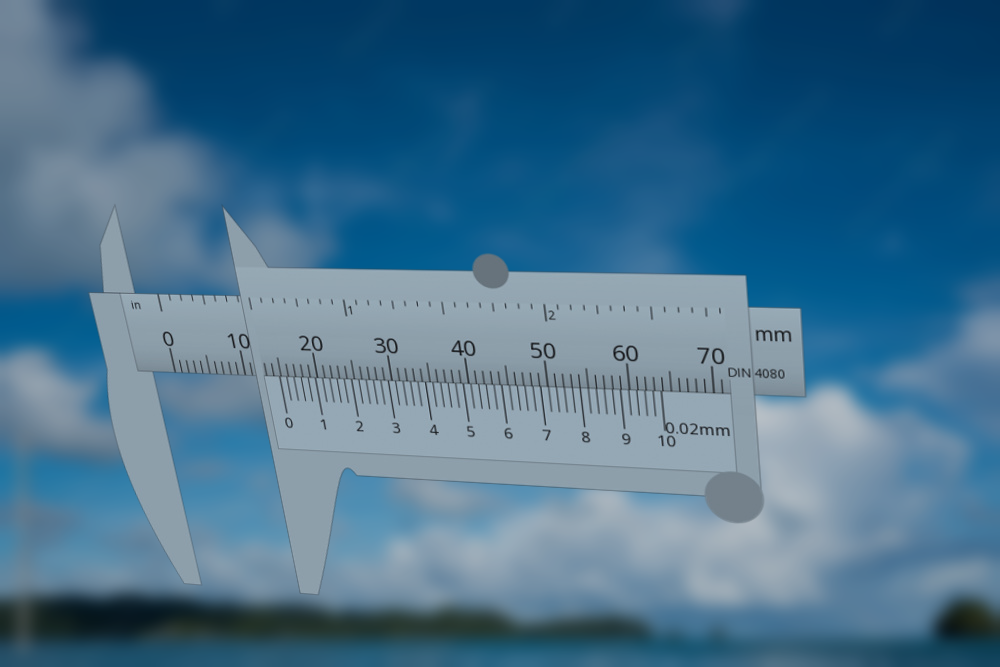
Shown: 14.8,mm
